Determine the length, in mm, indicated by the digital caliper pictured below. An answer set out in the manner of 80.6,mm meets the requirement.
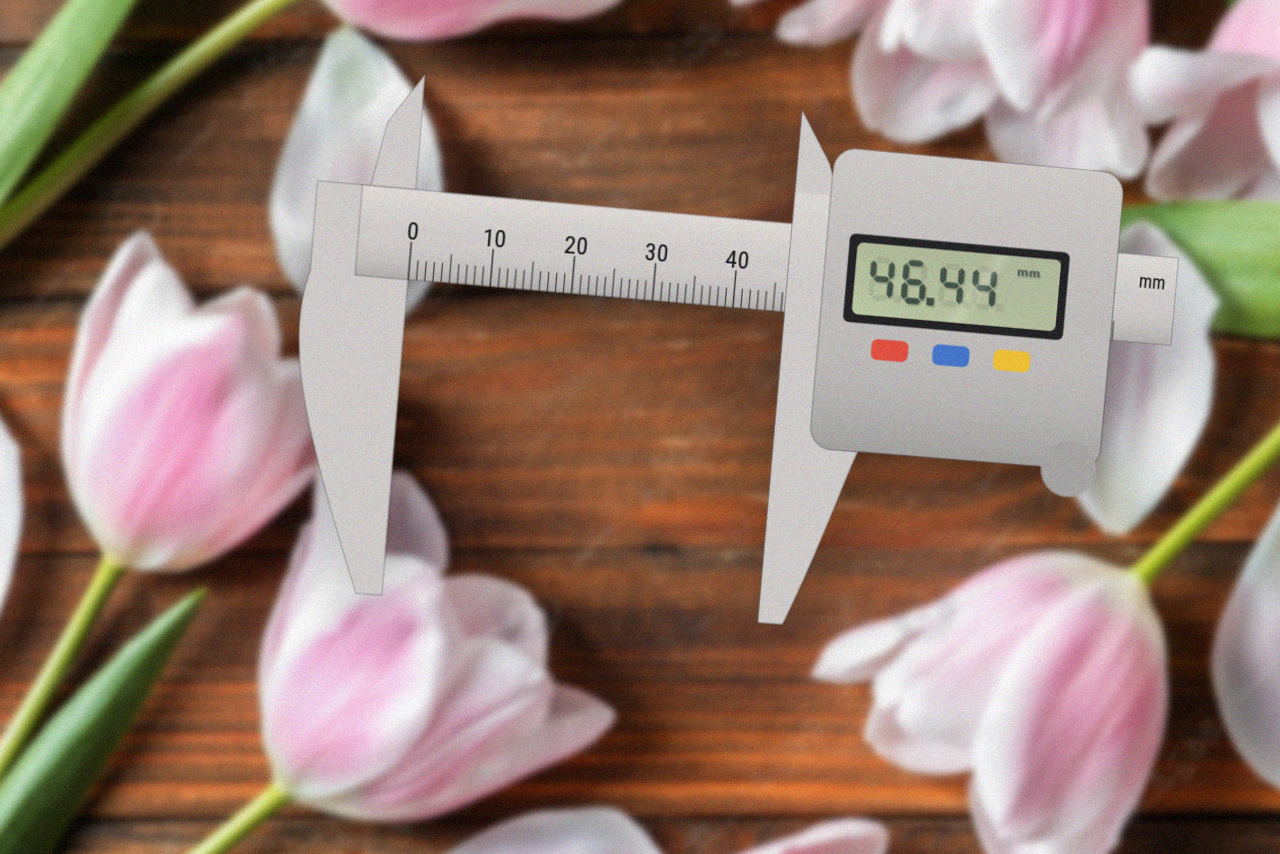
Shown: 46.44,mm
